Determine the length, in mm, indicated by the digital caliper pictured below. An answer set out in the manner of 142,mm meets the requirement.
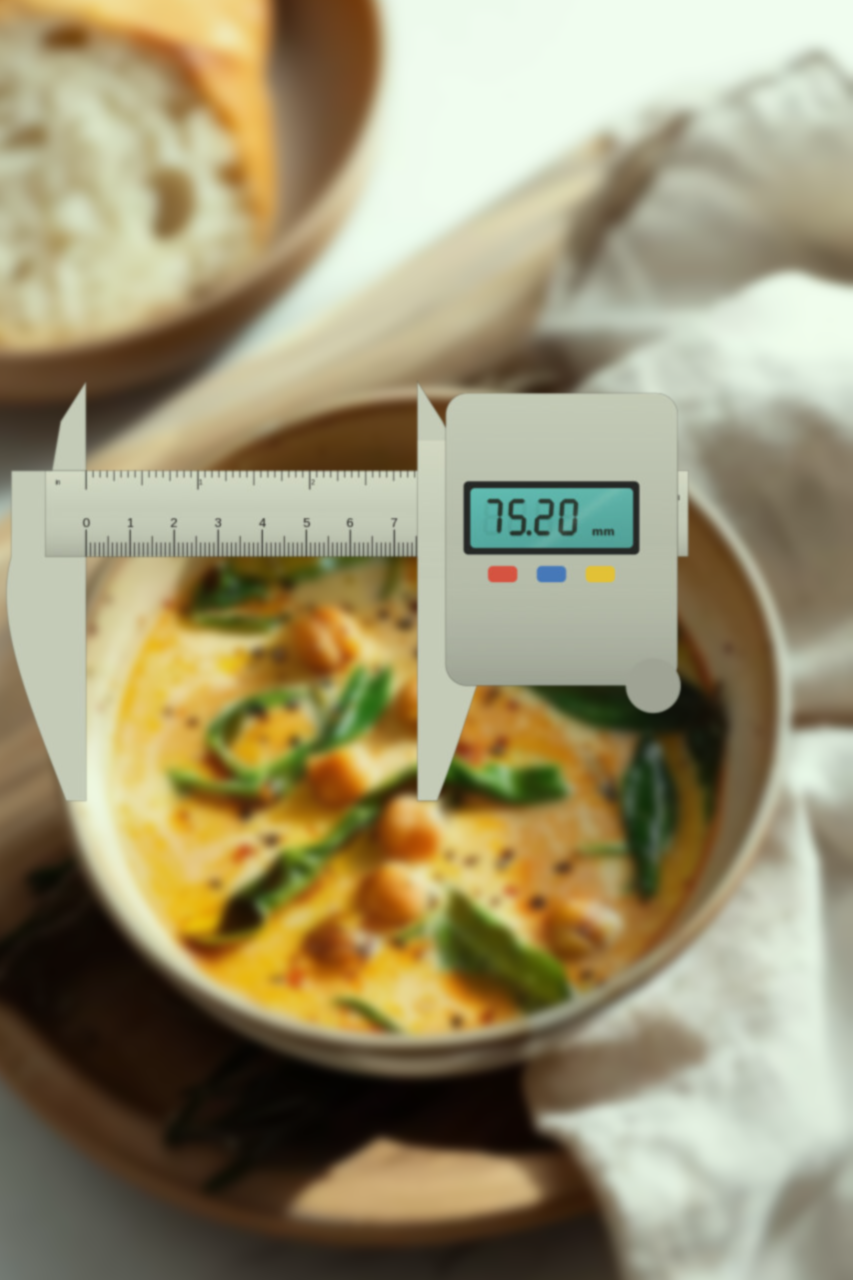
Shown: 75.20,mm
